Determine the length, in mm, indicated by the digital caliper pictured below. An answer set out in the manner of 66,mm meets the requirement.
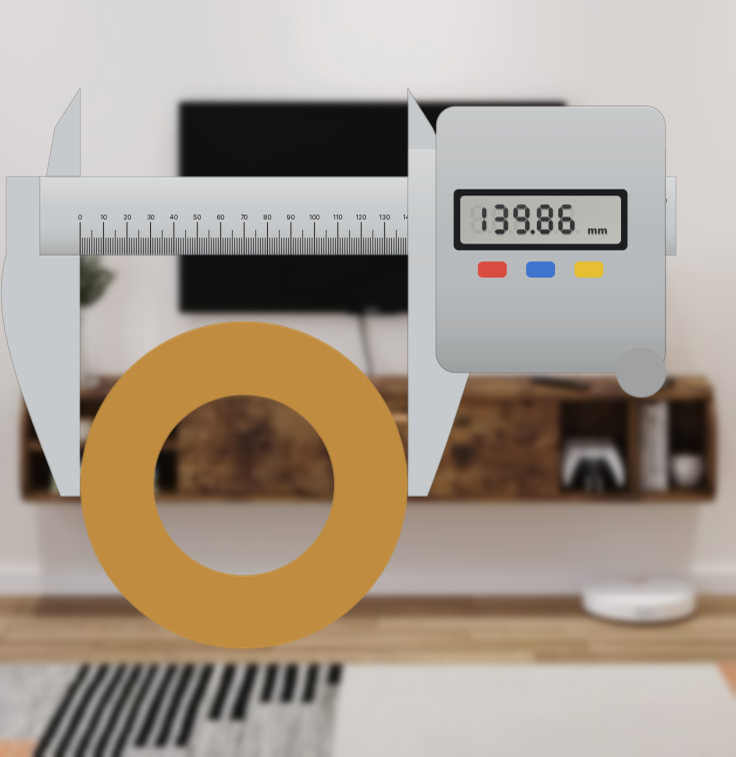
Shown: 139.86,mm
